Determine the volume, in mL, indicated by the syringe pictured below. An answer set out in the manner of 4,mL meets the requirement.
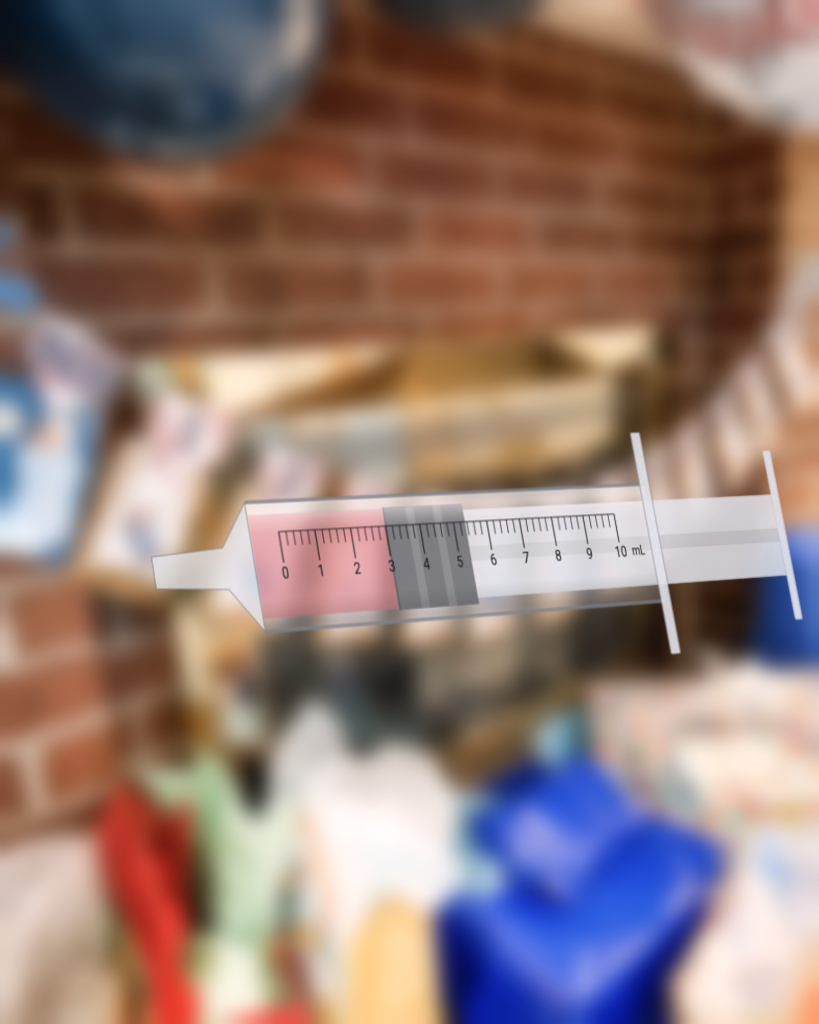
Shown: 3,mL
